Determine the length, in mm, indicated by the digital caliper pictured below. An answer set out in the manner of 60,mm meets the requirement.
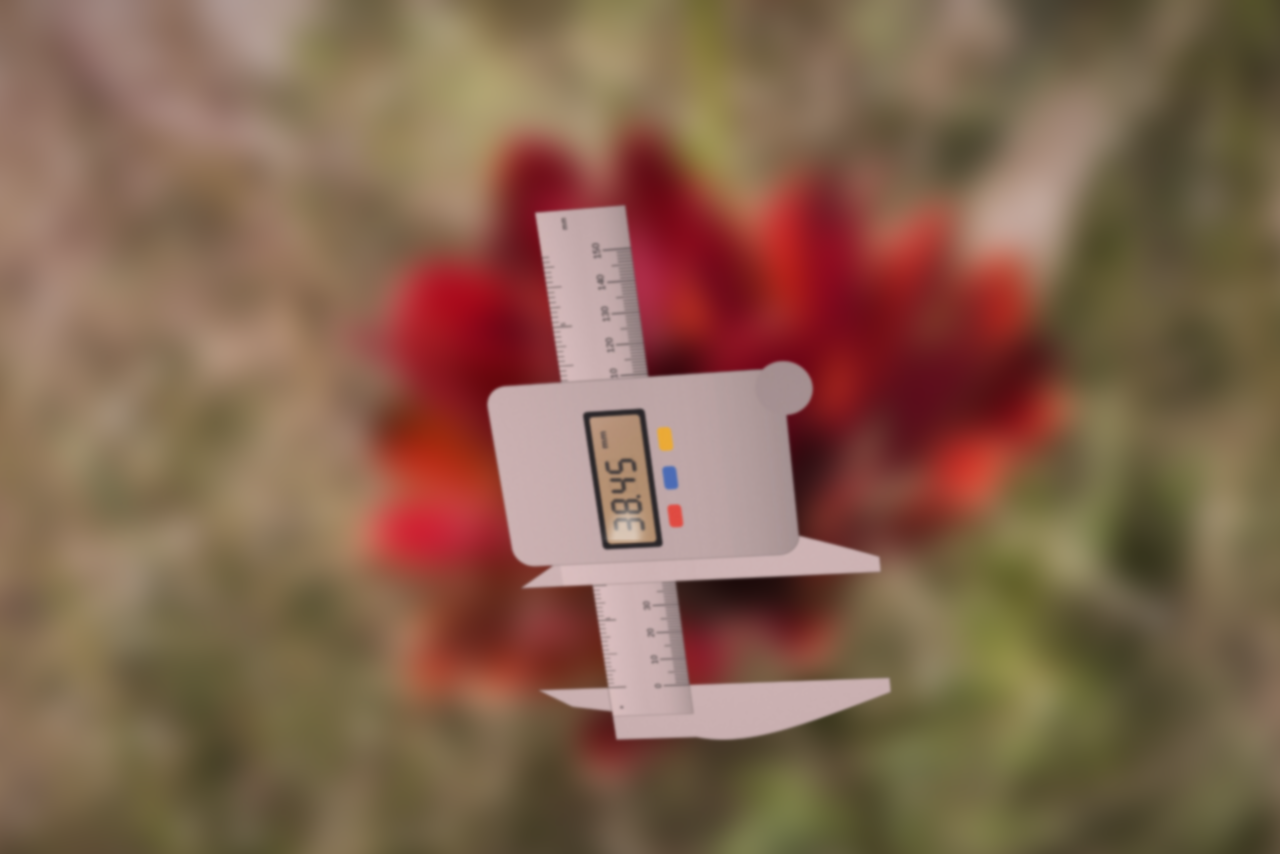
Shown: 38.45,mm
